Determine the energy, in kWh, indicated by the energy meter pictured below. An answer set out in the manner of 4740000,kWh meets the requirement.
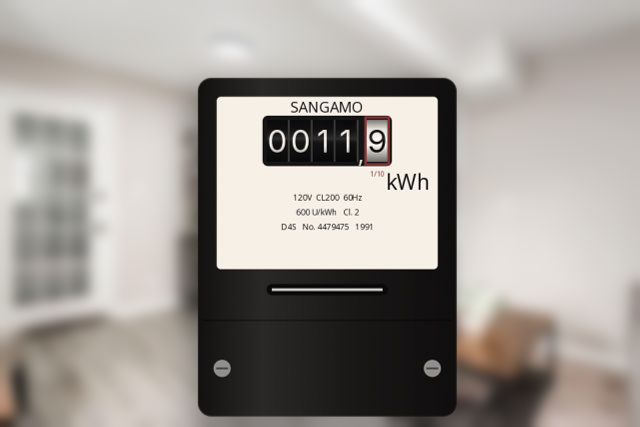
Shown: 11.9,kWh
